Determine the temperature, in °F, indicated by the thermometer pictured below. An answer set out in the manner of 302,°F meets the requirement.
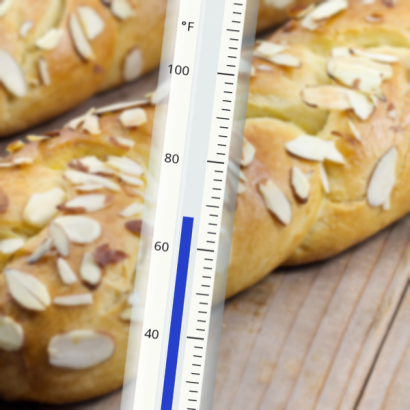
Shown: 67,°F
